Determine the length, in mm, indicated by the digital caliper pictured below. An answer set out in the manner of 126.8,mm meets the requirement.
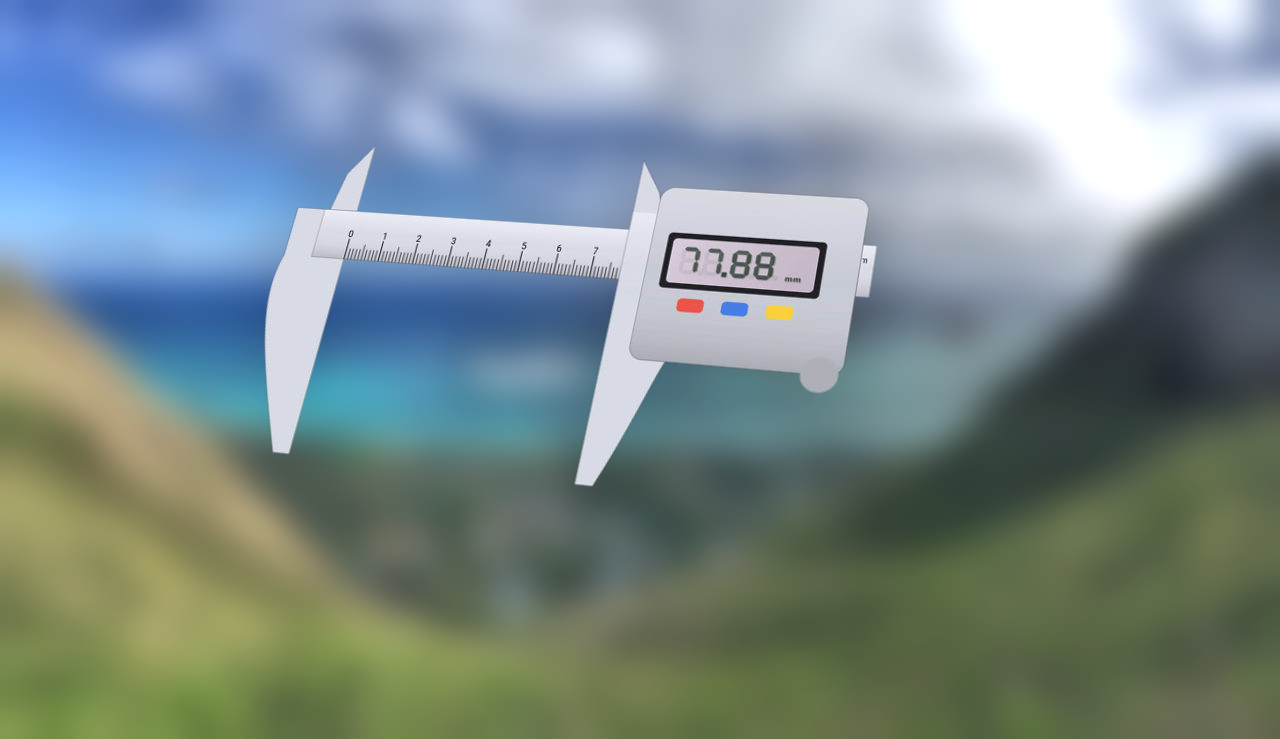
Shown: 77.88,mm
